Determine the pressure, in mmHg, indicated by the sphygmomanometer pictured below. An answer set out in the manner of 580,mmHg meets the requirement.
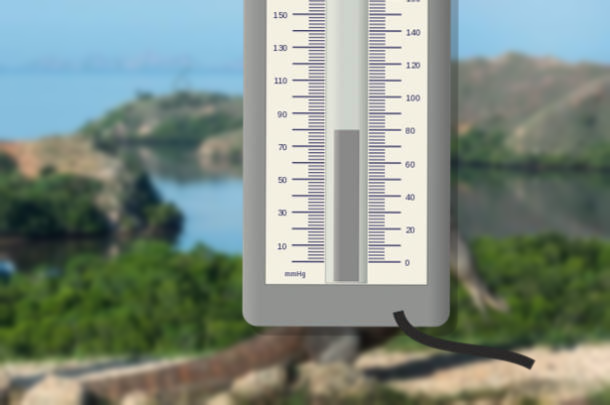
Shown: 80,mmHg
